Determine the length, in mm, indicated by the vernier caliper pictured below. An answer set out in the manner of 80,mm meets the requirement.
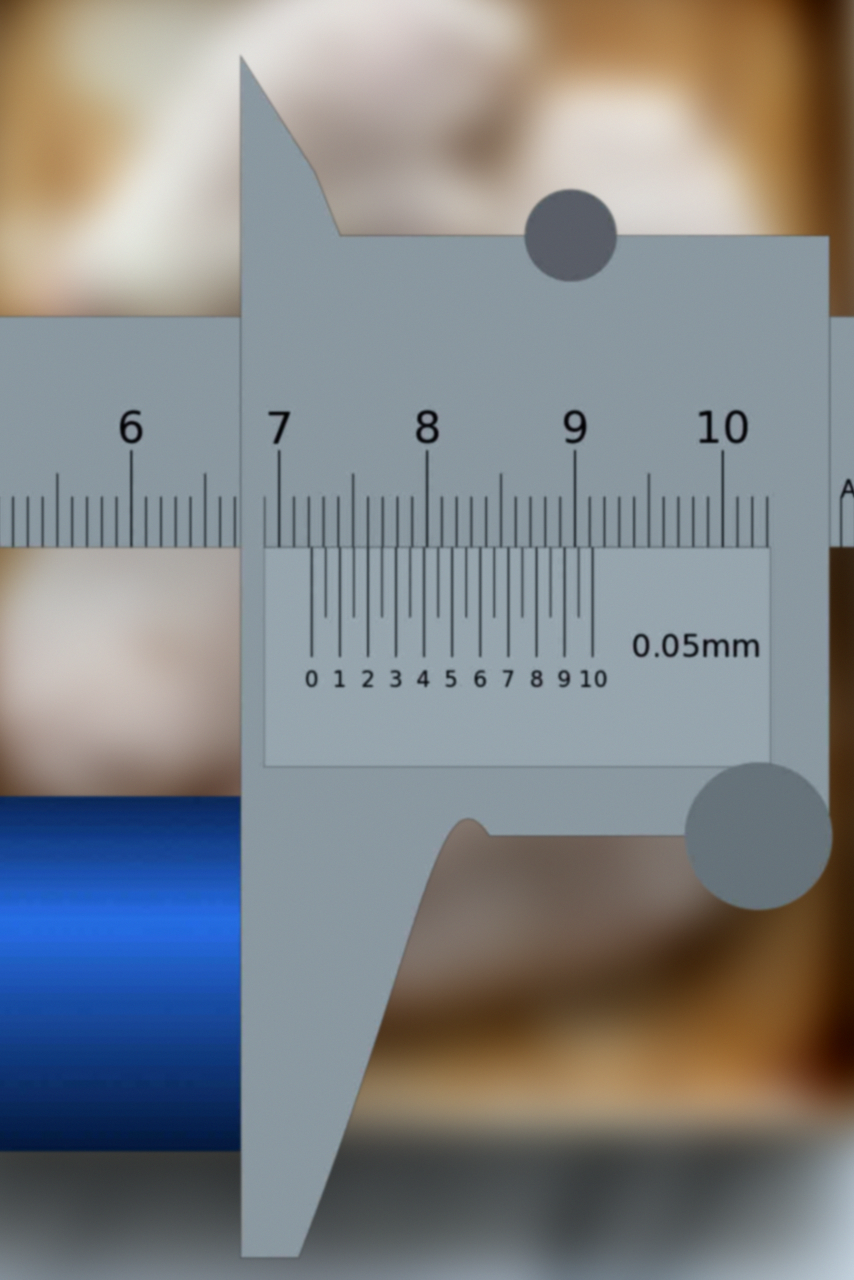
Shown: 72.2,mm
